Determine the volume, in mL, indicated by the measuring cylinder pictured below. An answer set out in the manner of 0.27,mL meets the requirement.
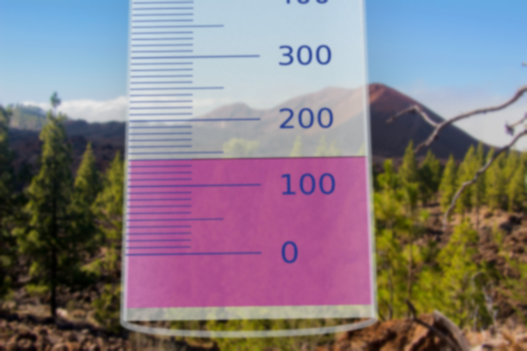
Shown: 140,mL
